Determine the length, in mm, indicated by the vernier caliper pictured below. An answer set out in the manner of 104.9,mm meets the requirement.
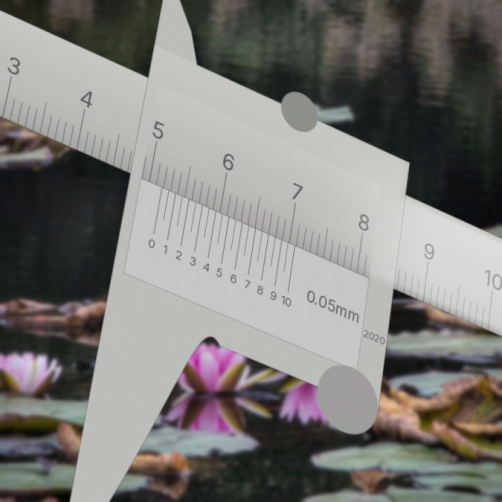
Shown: 51.8,mm
